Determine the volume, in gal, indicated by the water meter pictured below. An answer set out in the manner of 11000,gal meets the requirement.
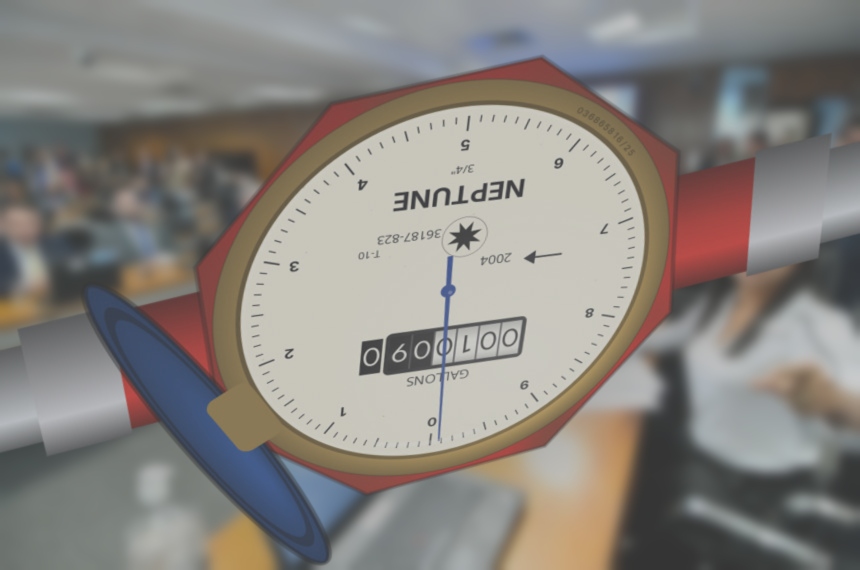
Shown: 10089.9,gal
